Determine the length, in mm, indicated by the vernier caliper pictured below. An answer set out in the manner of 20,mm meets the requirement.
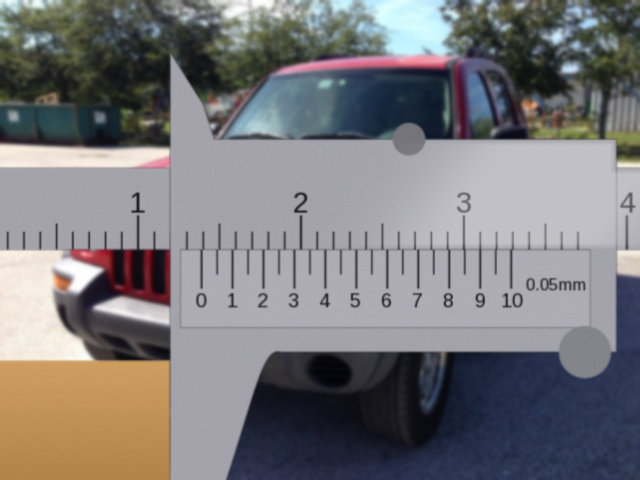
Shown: 13.9,mm
